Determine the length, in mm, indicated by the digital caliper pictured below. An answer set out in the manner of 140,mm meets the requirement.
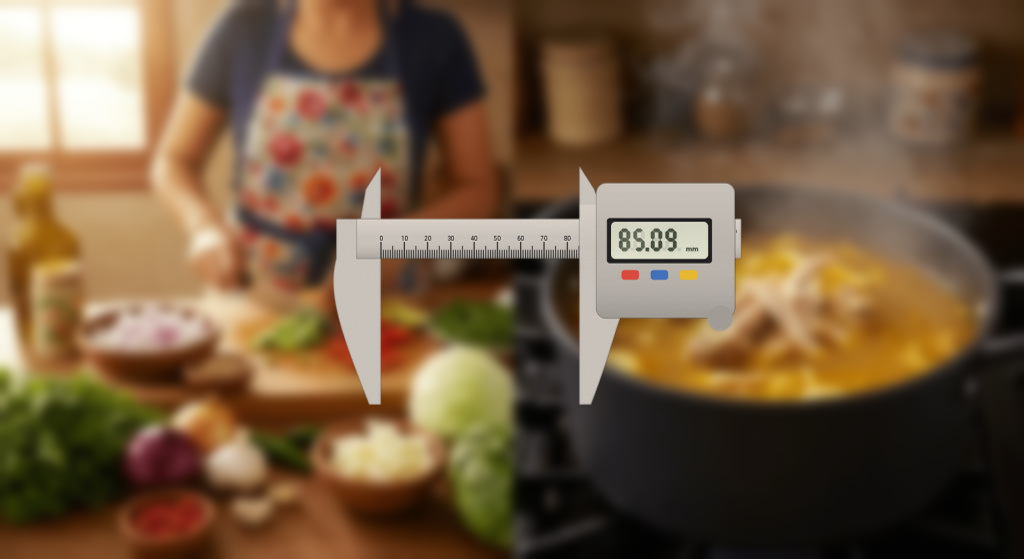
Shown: 85.09,mm
